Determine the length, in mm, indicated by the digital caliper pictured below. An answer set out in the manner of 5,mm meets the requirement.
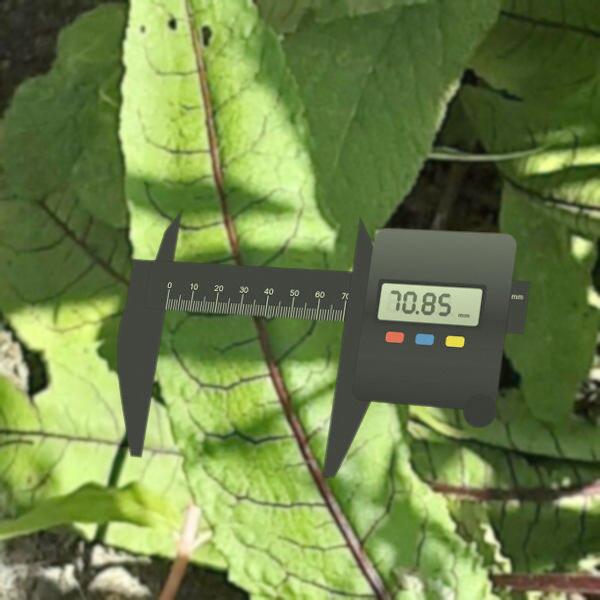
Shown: 70.85,mm
